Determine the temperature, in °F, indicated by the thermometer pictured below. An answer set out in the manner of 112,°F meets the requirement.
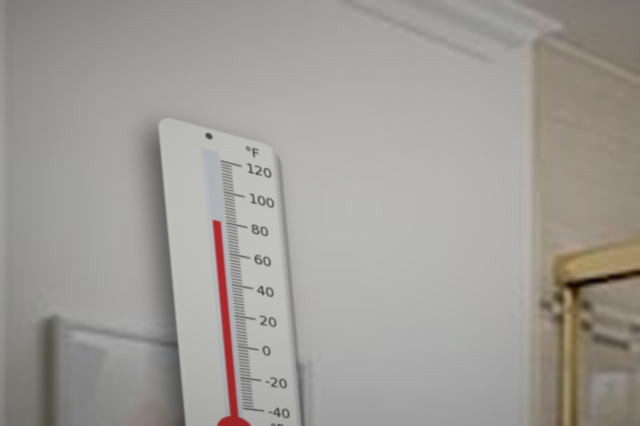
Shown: 80,°F
